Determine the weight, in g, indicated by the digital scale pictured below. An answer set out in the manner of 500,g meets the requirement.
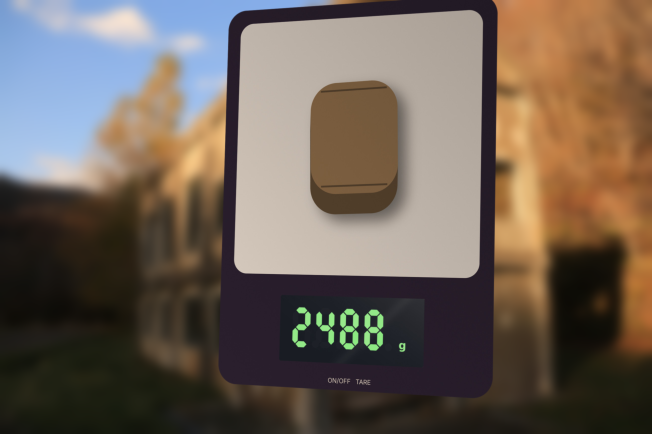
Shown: 2488,g
